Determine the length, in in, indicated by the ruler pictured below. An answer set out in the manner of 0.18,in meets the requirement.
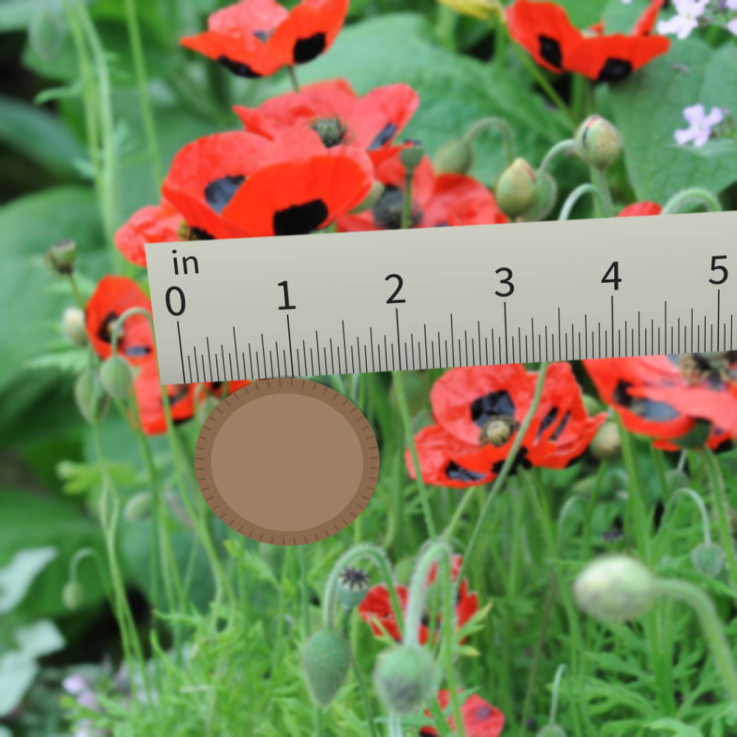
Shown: 1.75,in
